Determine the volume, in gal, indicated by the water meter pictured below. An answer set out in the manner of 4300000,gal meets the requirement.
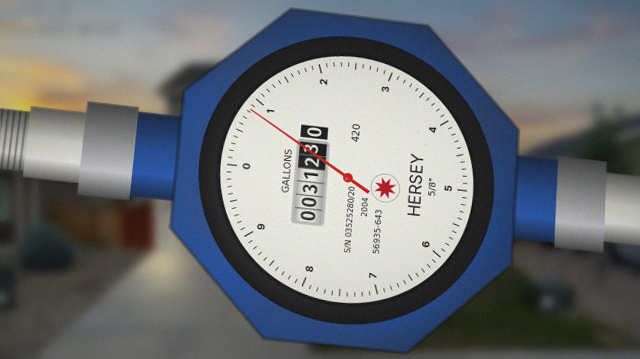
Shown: 31230.8,gal
